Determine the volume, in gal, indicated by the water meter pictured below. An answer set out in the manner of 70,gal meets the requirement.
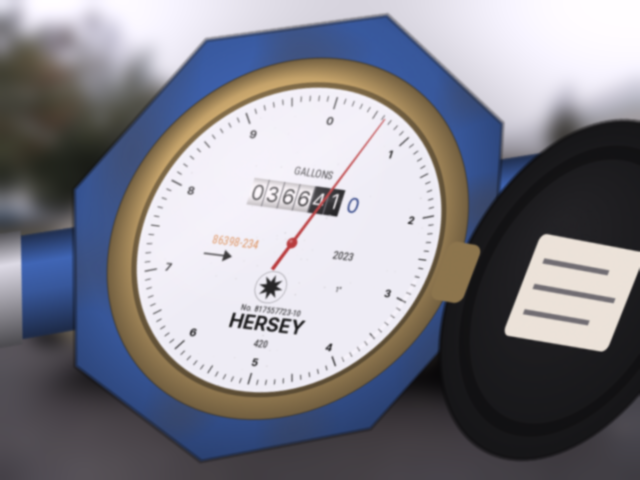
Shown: 366410.6,gal
